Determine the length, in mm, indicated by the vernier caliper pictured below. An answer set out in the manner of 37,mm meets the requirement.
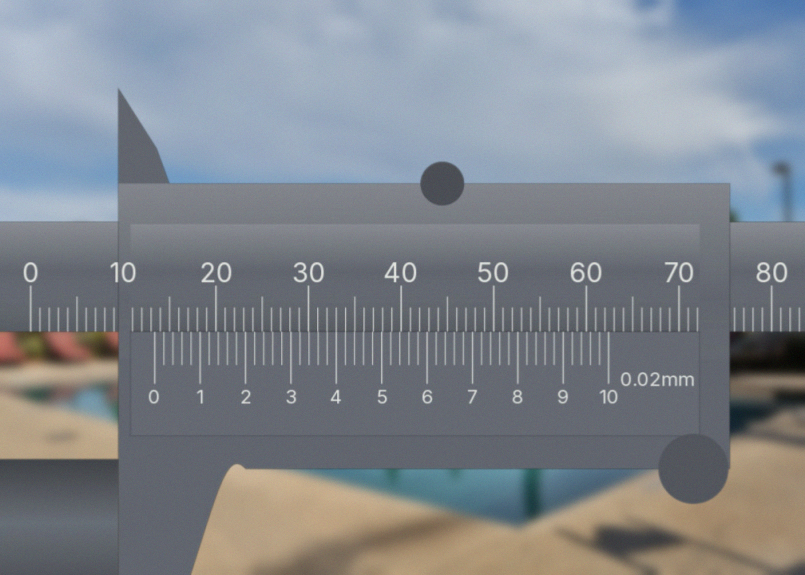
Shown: 13.4,mm
